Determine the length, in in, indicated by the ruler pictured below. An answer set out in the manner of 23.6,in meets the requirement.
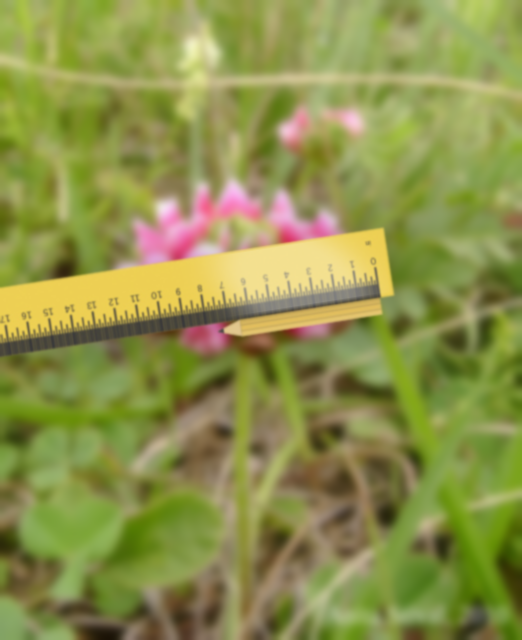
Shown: 7.5,in
